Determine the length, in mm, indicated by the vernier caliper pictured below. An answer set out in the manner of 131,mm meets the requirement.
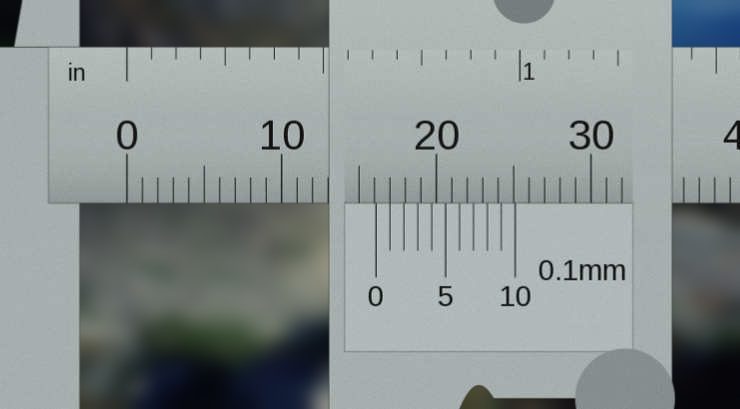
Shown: 16.1,mm
